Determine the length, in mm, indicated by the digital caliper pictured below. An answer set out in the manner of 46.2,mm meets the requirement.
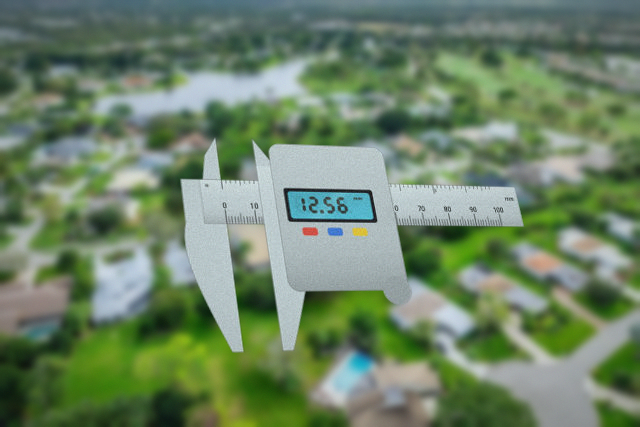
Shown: 12.56,mm
